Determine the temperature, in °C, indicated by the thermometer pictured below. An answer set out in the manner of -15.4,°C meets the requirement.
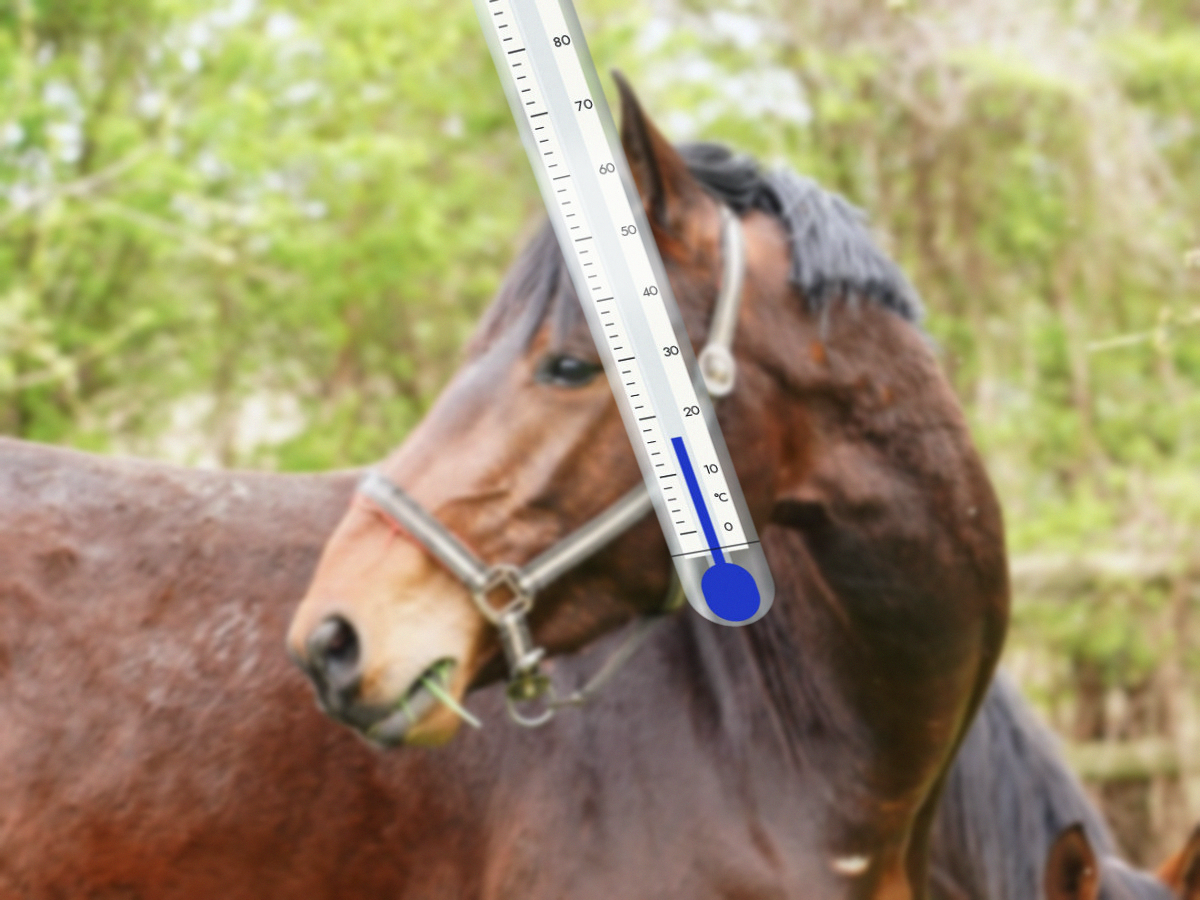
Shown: 16,°C
